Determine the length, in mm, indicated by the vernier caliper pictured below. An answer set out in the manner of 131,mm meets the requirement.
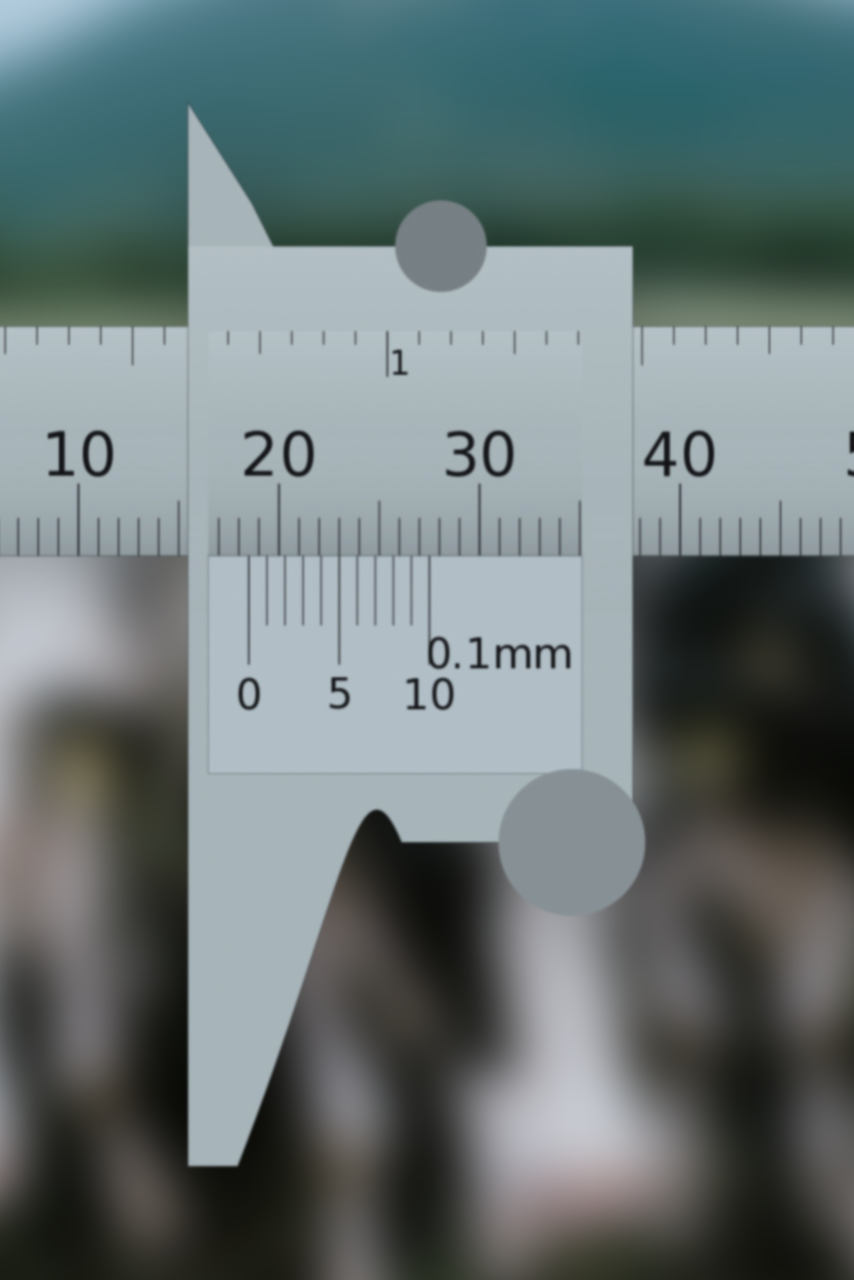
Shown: 18.5,mm
